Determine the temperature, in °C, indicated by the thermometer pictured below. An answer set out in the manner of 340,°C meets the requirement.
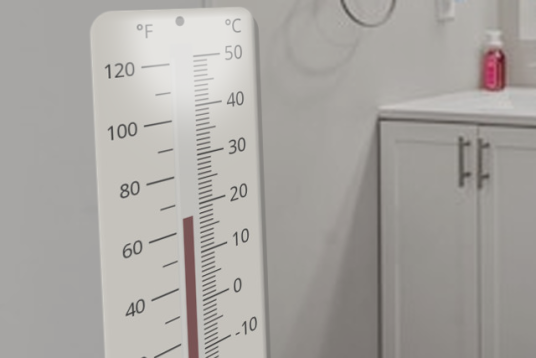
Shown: 18,°C
